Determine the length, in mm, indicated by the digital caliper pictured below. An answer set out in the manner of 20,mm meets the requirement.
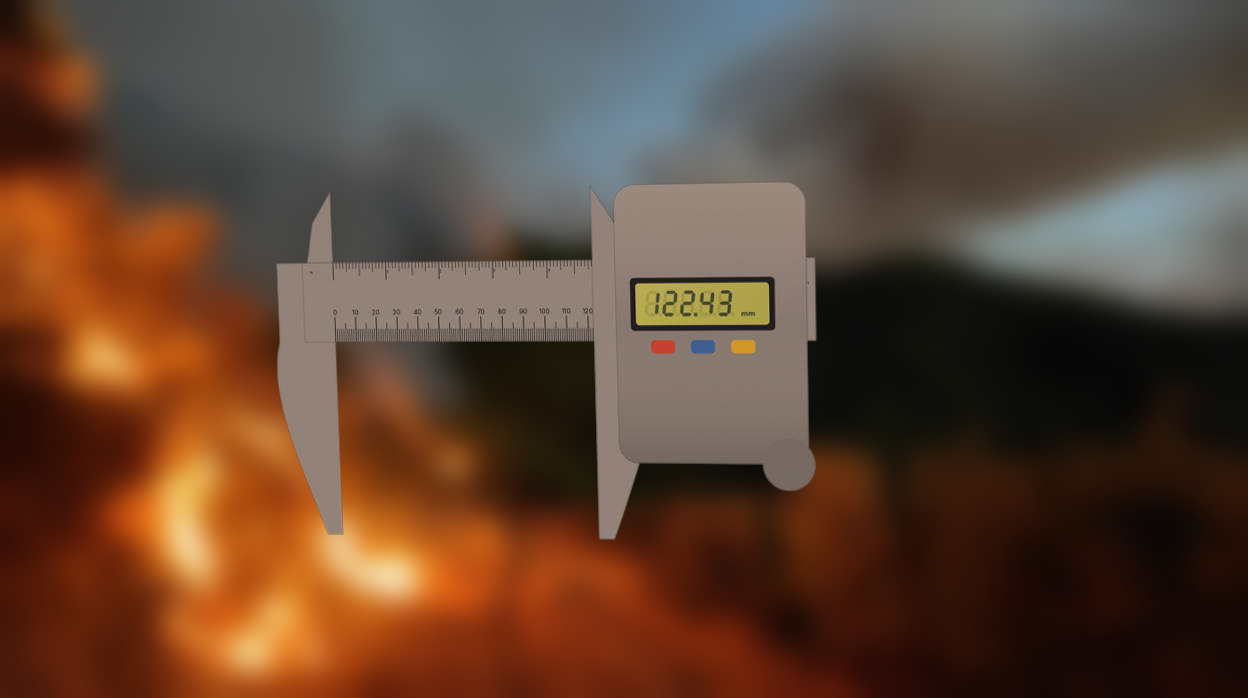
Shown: 122.43,mm
